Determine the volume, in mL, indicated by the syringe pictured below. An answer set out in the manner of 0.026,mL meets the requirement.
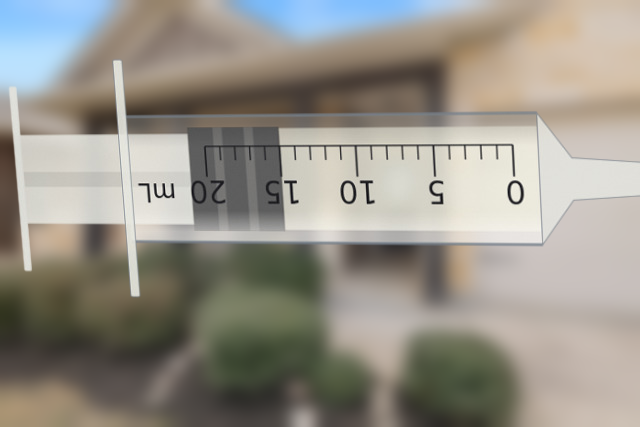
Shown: 15,mL
